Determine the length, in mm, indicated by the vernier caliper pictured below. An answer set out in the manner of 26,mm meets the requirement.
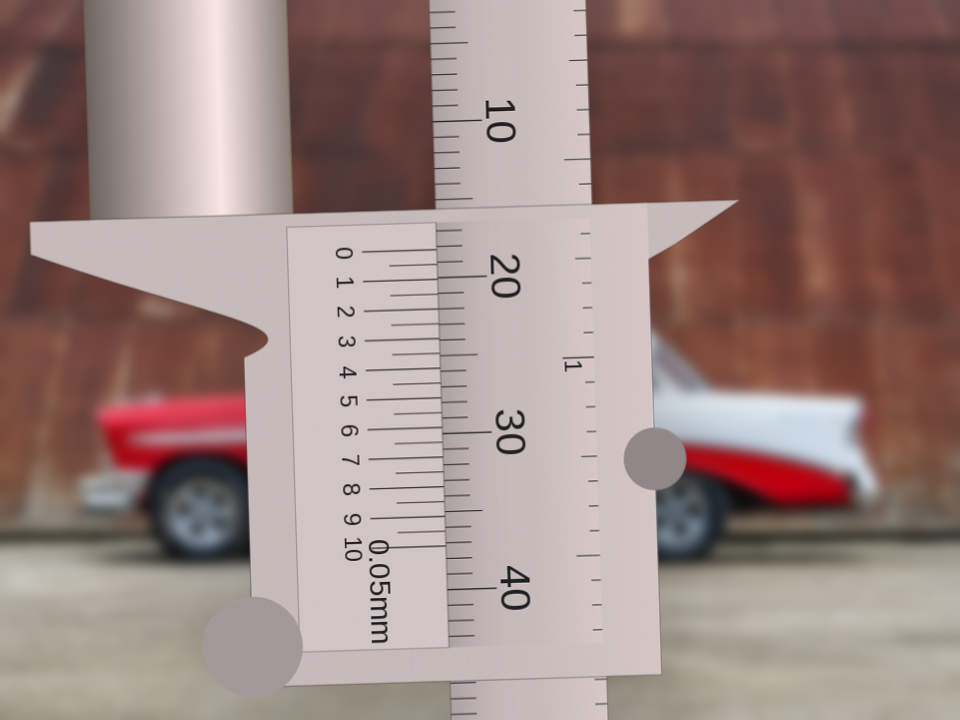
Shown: 18.2,mm
